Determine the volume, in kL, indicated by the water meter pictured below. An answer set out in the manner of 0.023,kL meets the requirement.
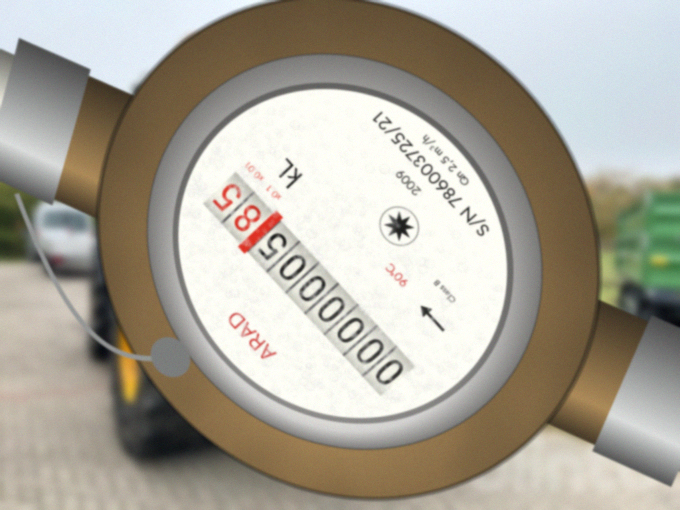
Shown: 5.85,kL
